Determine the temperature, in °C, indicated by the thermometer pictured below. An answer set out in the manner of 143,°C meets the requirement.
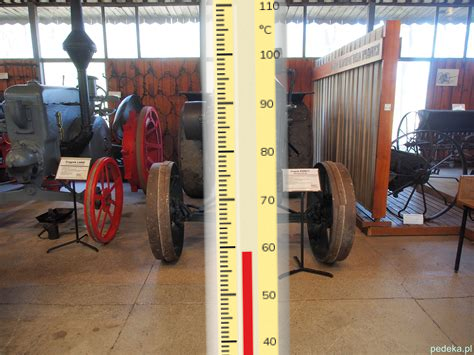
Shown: 59,°C
